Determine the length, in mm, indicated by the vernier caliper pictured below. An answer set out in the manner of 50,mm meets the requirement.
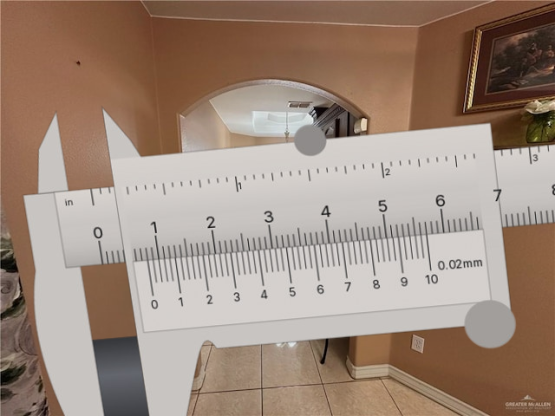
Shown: 8.0,mm
